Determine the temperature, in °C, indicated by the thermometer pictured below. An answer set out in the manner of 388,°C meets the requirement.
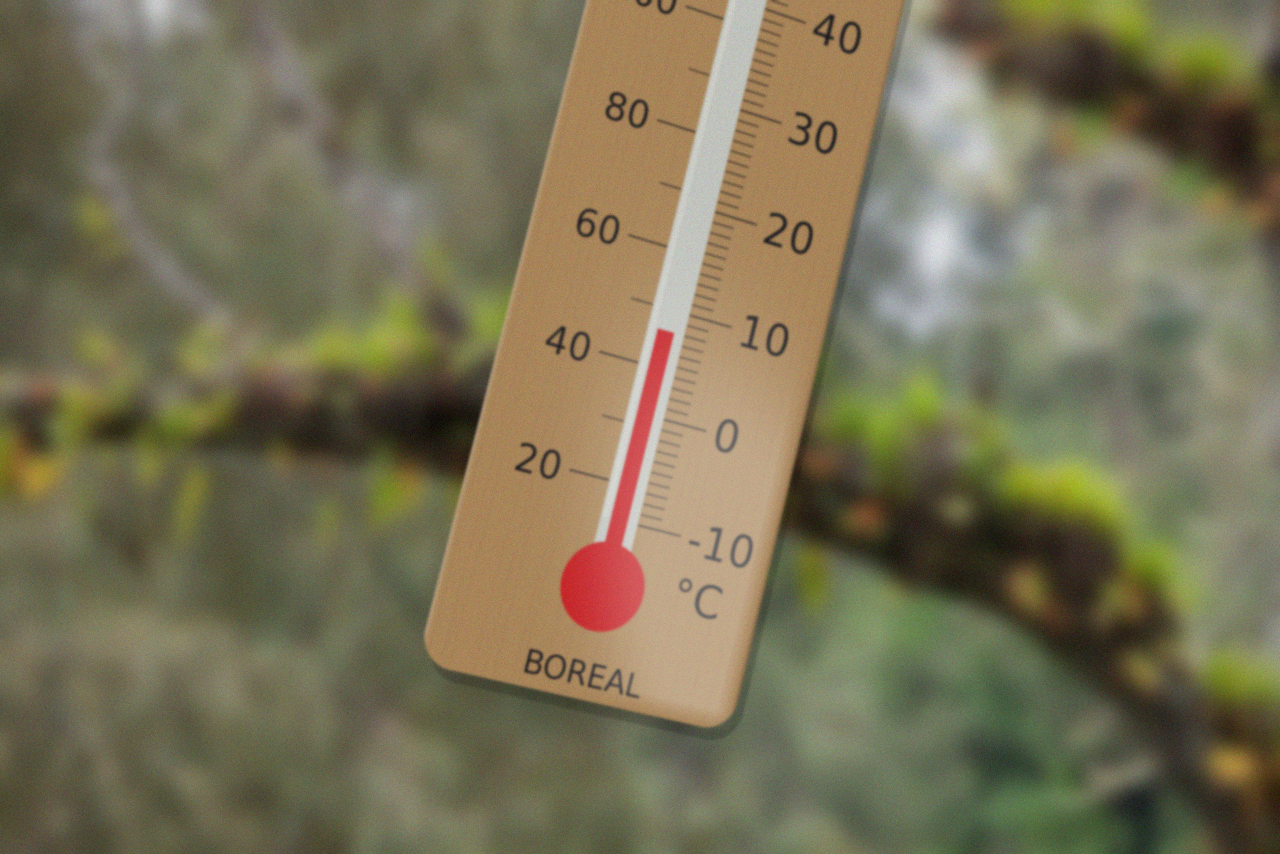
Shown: 8,°C
